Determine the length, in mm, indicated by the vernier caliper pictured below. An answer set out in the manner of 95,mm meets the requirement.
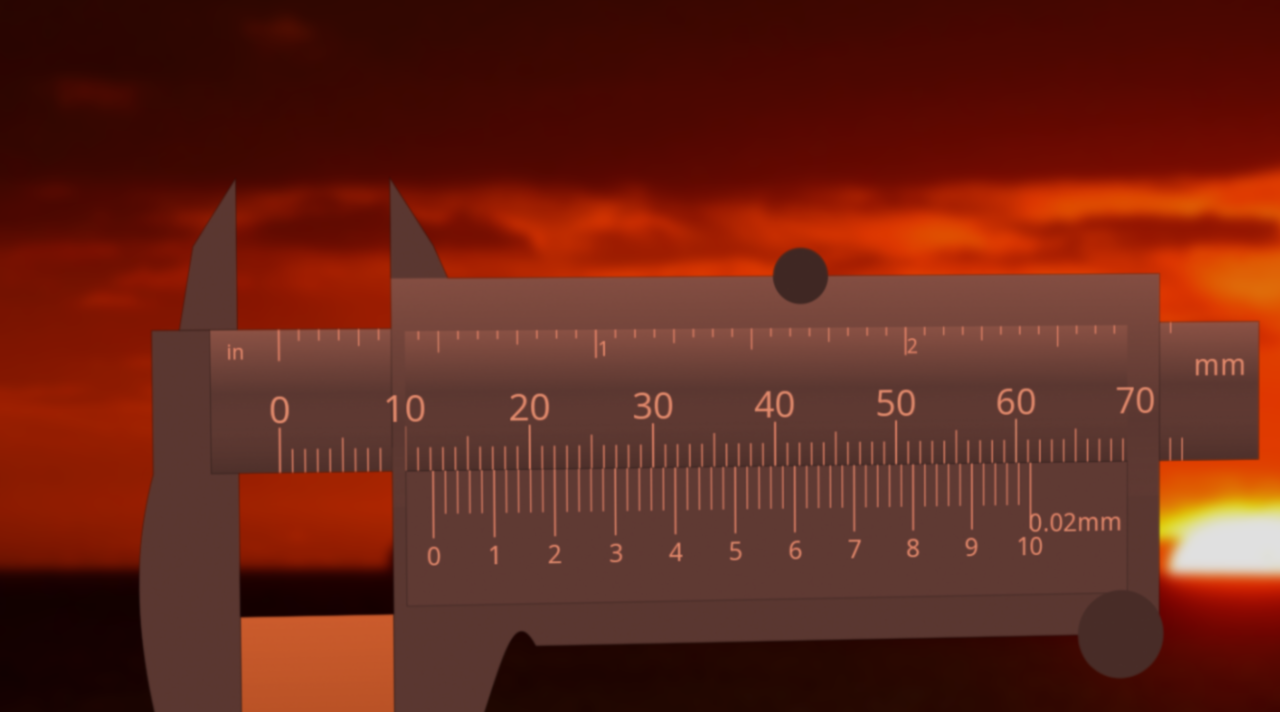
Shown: 12.2,mm
